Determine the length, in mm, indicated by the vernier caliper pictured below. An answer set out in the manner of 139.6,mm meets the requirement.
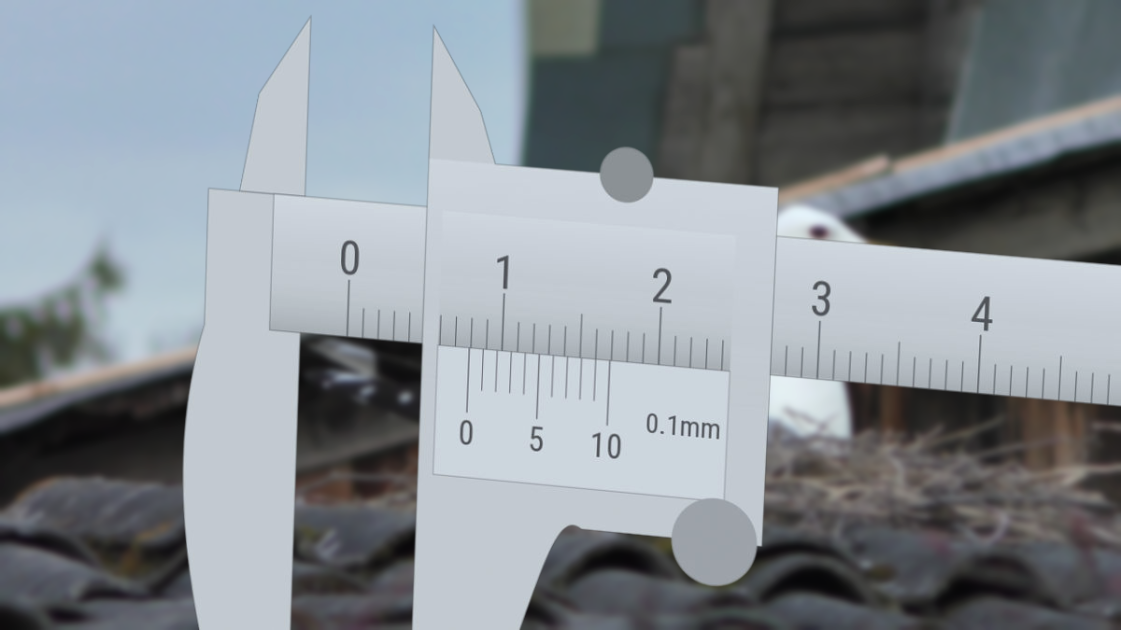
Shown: 7.9,mm
